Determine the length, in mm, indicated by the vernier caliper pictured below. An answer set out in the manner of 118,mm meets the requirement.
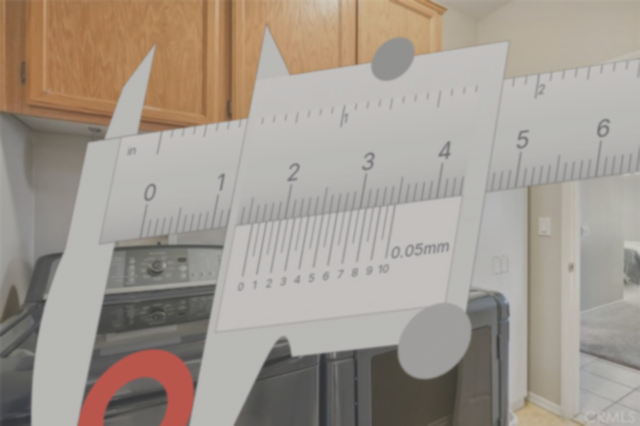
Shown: 15.6,mm
